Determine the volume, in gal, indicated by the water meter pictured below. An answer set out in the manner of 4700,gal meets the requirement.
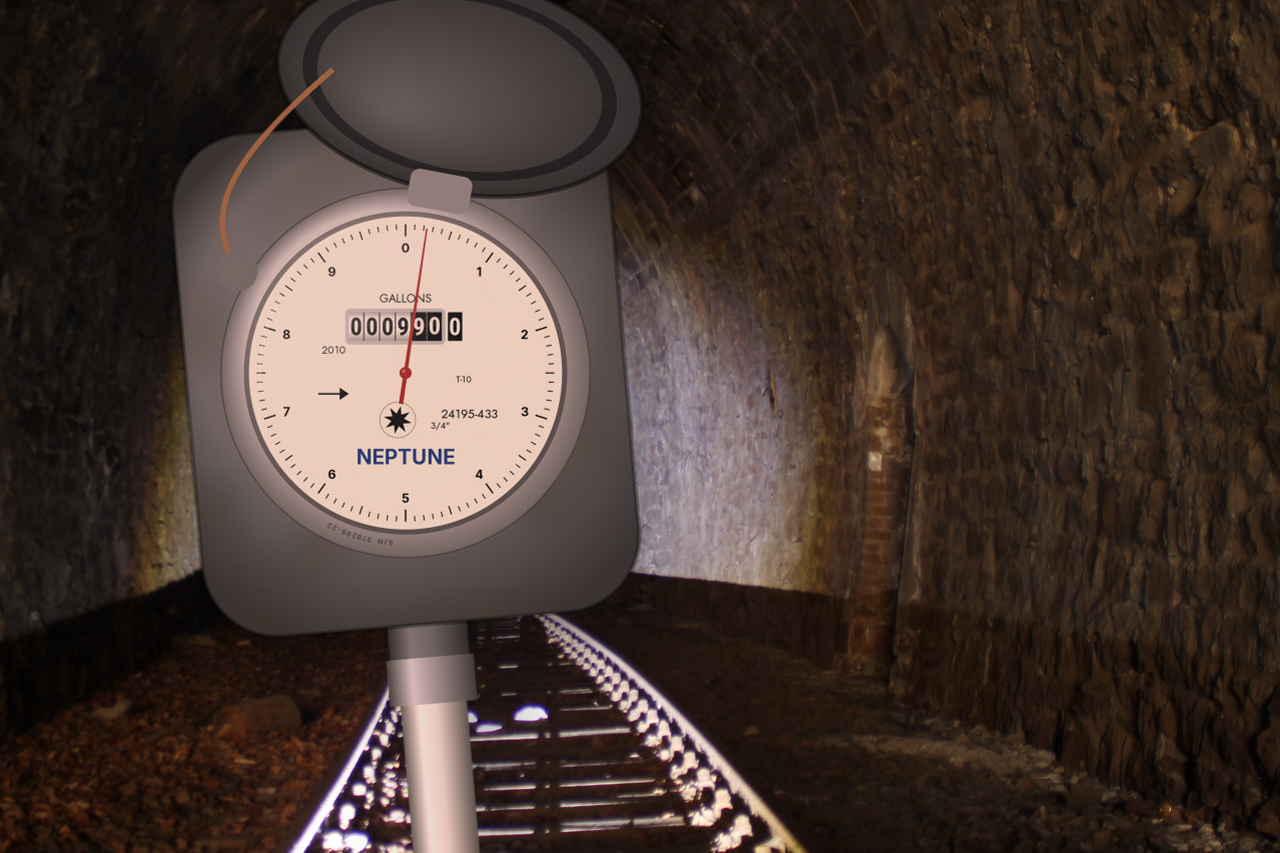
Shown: 9900.2,gal
